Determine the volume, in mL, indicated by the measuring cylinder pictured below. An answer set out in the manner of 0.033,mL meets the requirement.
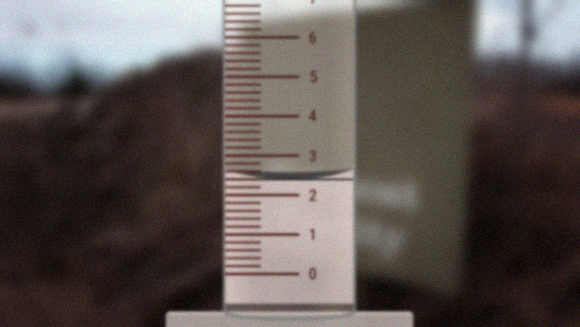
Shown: 2.4,mL
